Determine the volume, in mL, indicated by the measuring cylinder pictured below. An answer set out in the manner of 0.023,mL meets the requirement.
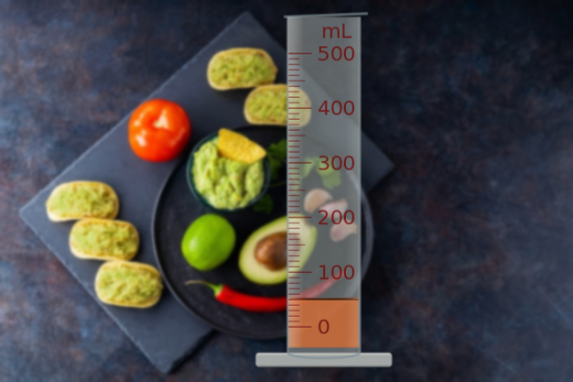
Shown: 50,mL
